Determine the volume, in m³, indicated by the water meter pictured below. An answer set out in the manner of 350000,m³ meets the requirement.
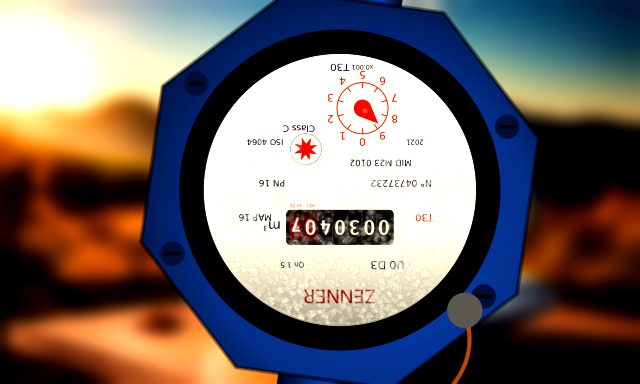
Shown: 304.068,m³
